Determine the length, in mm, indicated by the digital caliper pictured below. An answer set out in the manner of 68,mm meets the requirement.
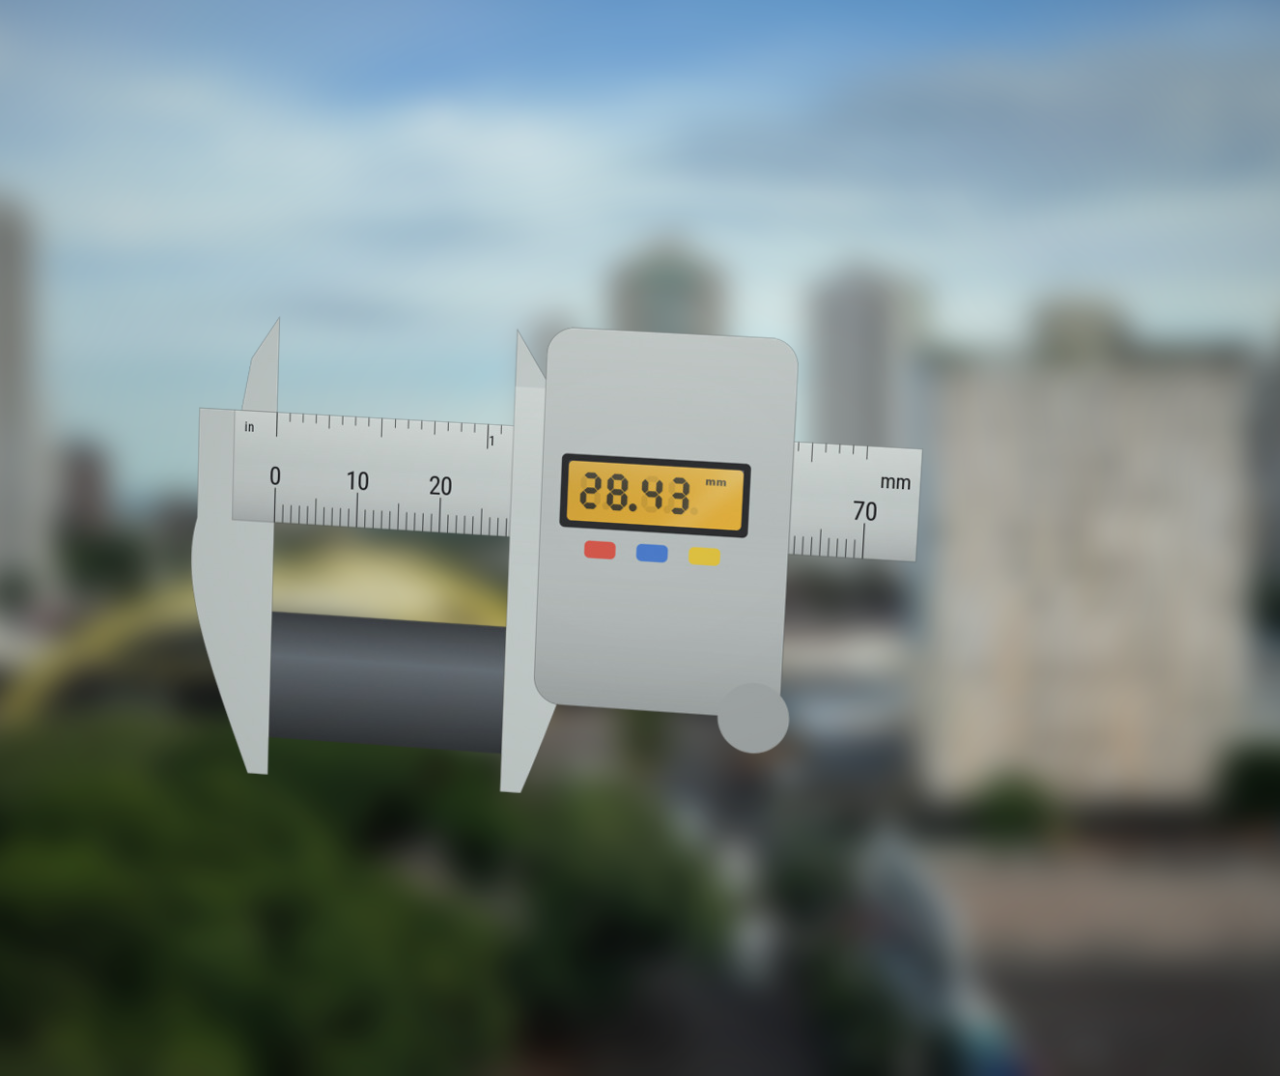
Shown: 28.43,mm
